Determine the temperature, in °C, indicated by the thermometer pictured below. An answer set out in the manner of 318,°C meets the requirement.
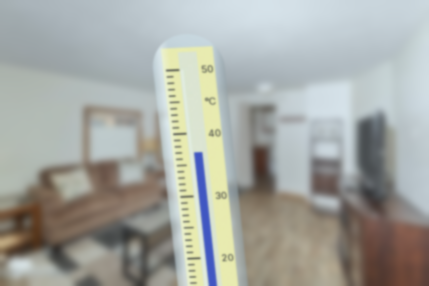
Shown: 37,°C
